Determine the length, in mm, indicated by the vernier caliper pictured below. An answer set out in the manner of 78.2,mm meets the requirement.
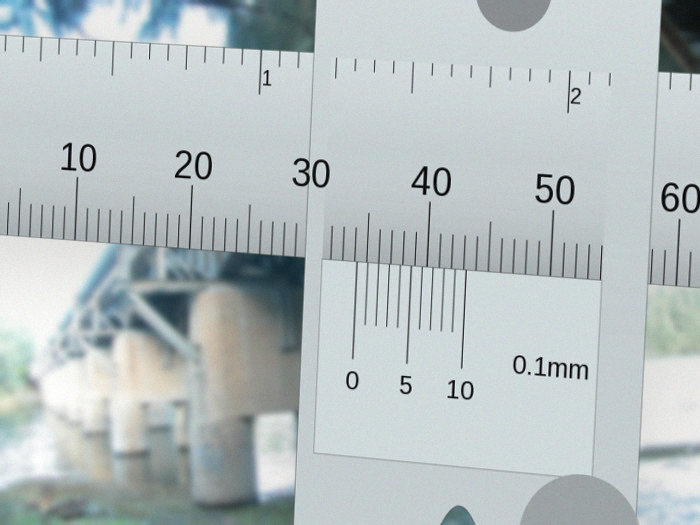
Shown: 34.2,mm
